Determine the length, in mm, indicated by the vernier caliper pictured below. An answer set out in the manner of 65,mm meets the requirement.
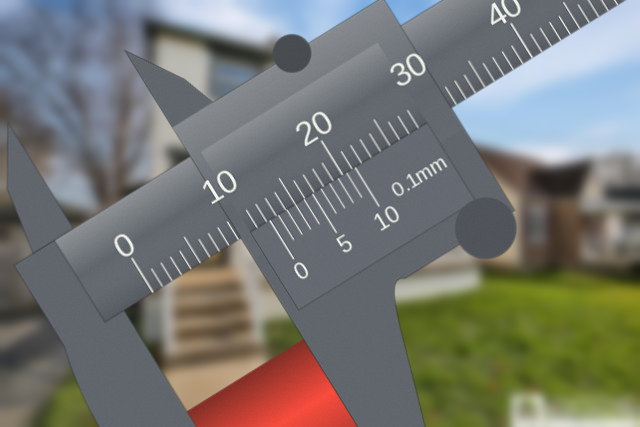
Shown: 12.3,mm
